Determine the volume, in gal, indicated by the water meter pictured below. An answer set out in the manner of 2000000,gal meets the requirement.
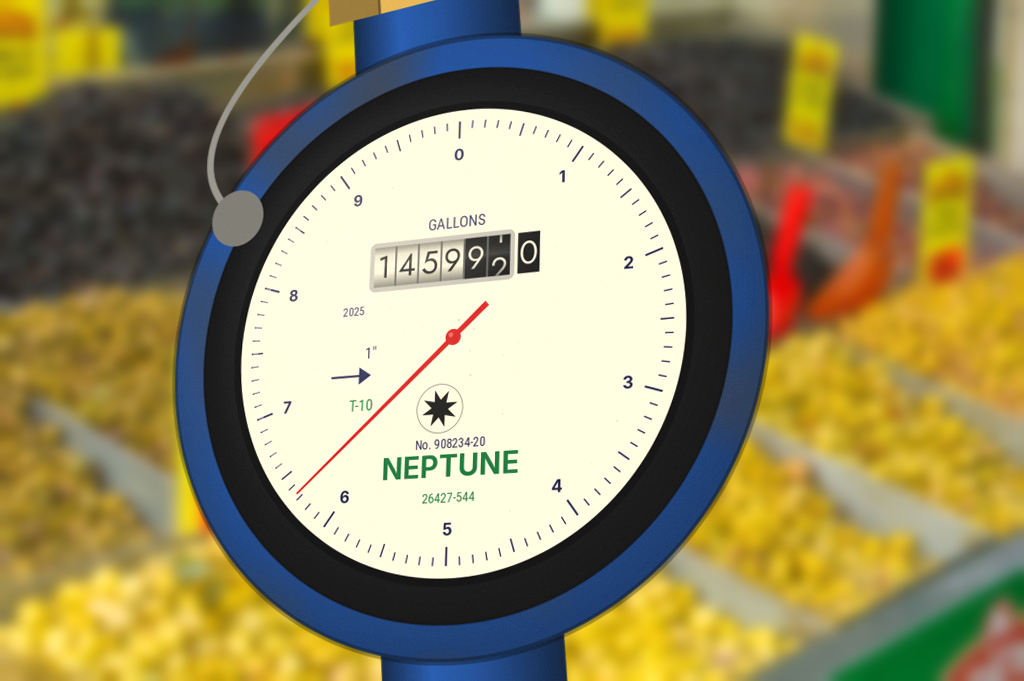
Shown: 1459916.3,gal
